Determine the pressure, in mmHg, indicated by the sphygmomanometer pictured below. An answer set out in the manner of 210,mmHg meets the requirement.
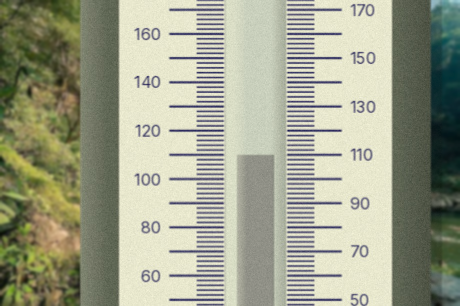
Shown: 110,mmHg
